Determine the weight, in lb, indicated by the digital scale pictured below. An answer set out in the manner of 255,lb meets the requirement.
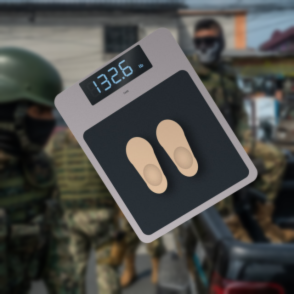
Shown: 132.6,lb
